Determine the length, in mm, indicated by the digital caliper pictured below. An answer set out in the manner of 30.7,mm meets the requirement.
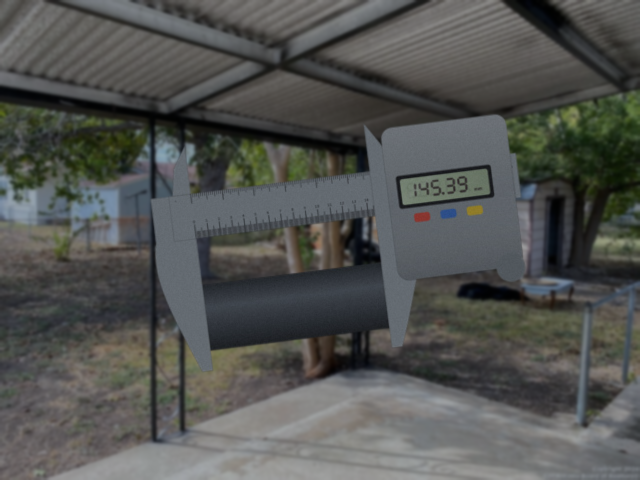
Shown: 145.39,mm
